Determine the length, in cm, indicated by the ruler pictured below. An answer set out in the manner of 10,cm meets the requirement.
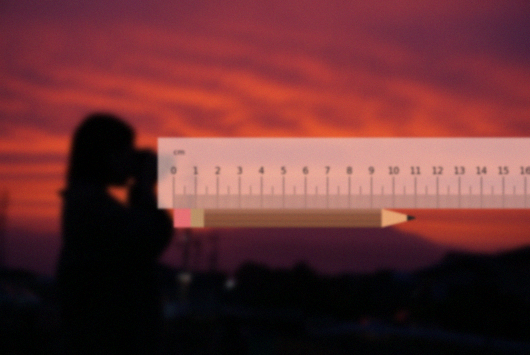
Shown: 11,cm
